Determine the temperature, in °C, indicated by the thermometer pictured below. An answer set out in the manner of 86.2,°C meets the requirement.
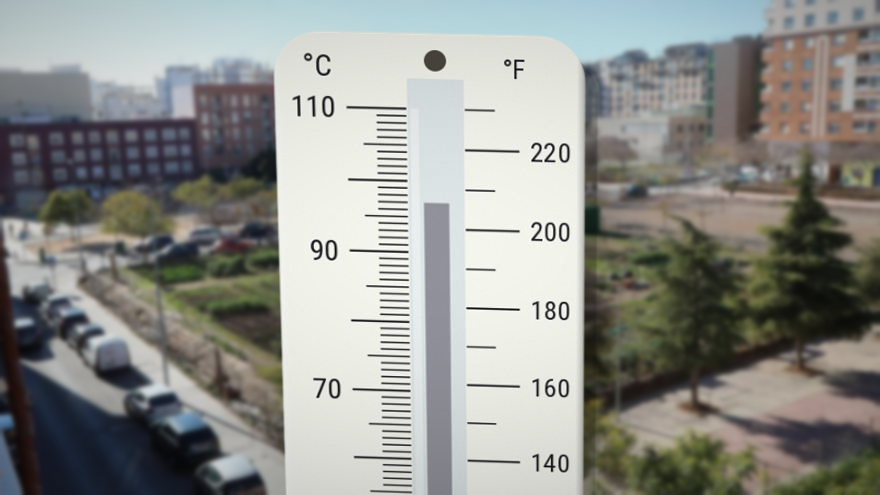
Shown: 97,°C
